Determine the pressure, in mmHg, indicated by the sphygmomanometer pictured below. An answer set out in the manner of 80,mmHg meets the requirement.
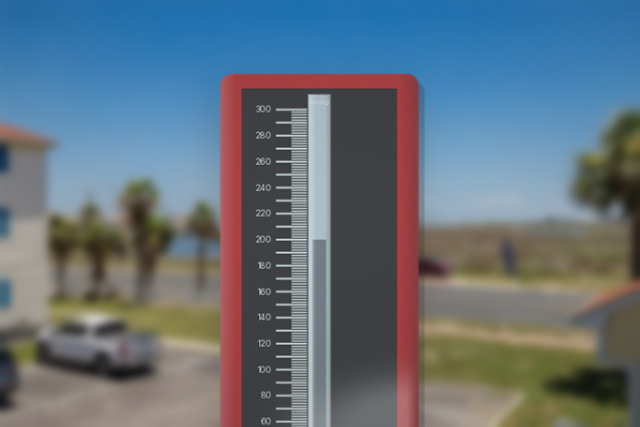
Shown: 200,mmHg
